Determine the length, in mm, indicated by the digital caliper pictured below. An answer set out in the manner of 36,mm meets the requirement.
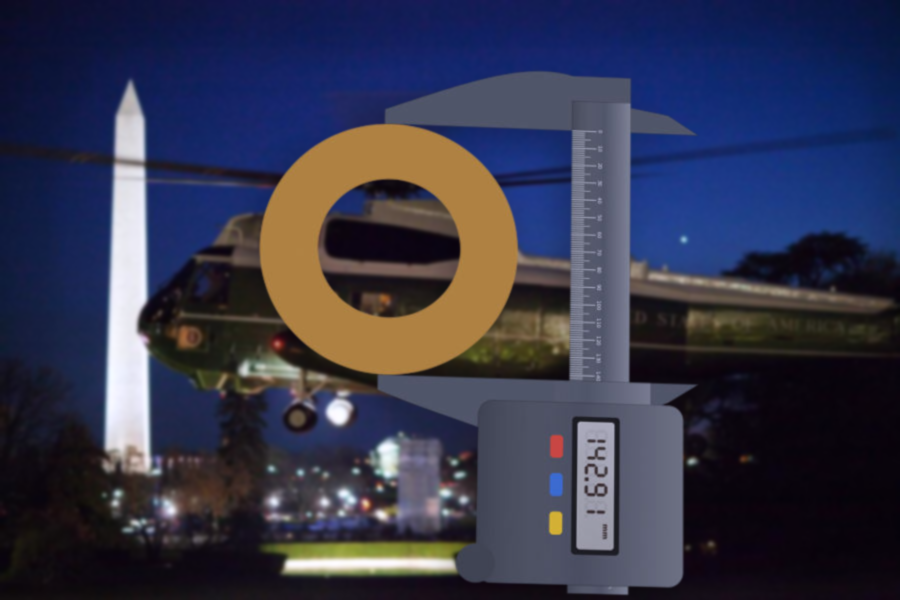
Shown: 142.91,mm
